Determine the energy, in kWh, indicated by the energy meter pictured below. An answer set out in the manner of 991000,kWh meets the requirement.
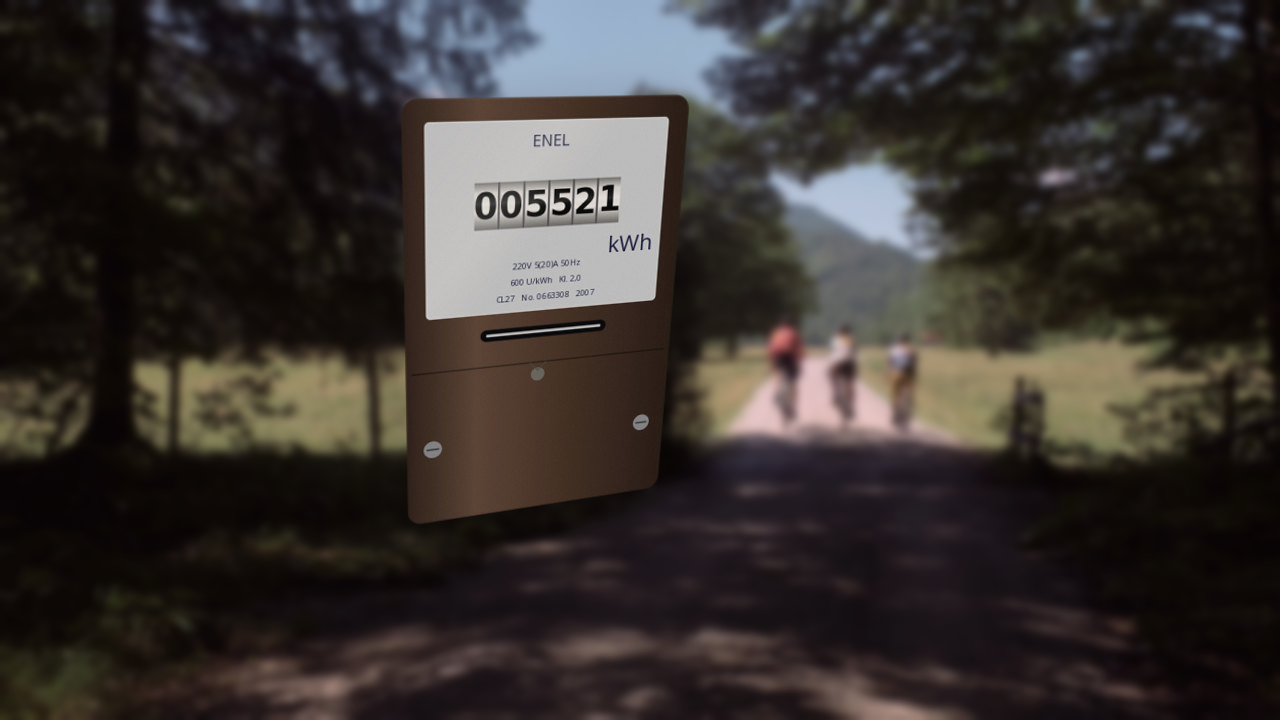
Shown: 5521,kWh
